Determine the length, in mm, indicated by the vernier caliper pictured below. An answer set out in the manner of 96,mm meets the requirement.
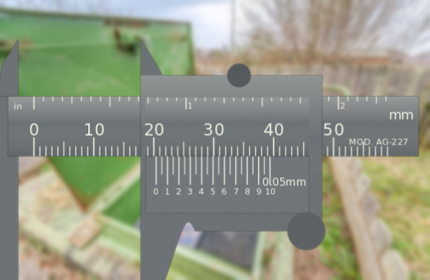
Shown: 20.4,mm
